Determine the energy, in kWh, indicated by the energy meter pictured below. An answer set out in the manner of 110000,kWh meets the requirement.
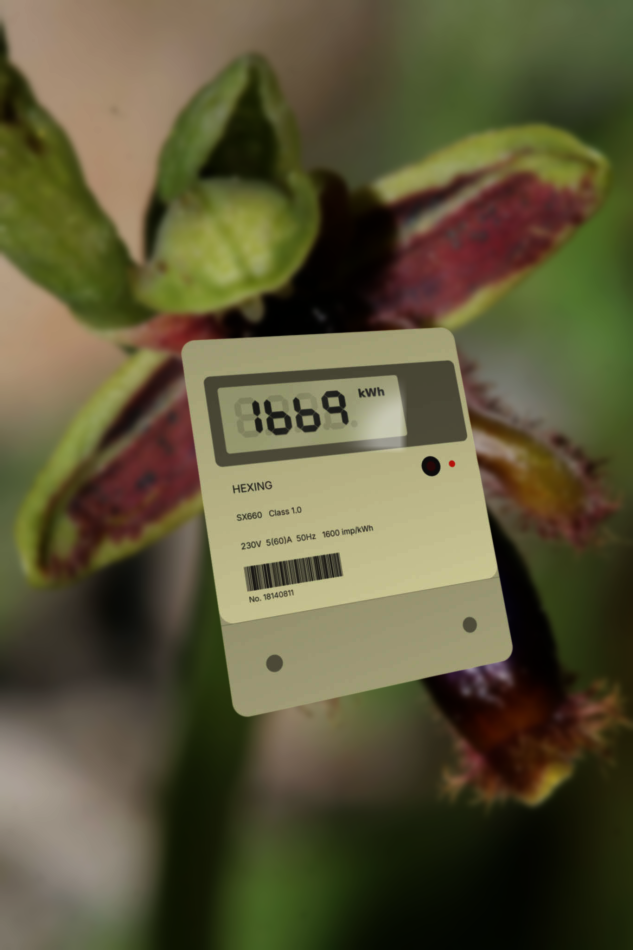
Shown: 1669,kWh
